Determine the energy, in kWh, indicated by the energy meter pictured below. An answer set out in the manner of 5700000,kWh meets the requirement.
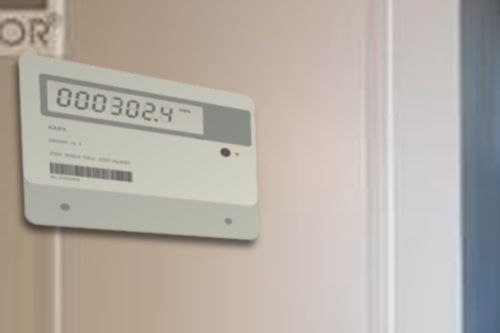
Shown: 302.4,kWh
